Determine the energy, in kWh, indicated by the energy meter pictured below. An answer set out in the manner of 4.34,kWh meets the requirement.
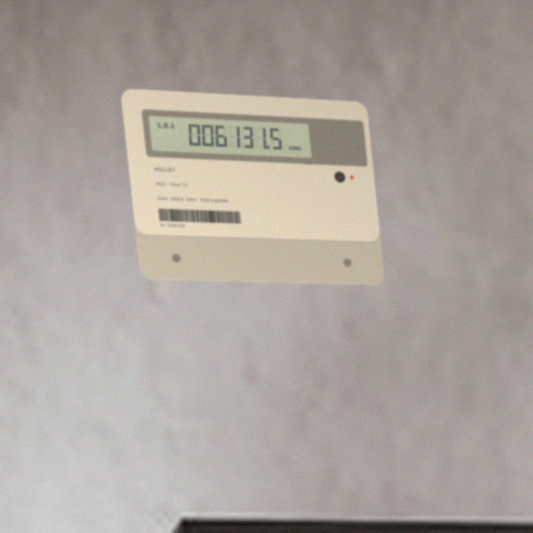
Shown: 6131.5,kWh
